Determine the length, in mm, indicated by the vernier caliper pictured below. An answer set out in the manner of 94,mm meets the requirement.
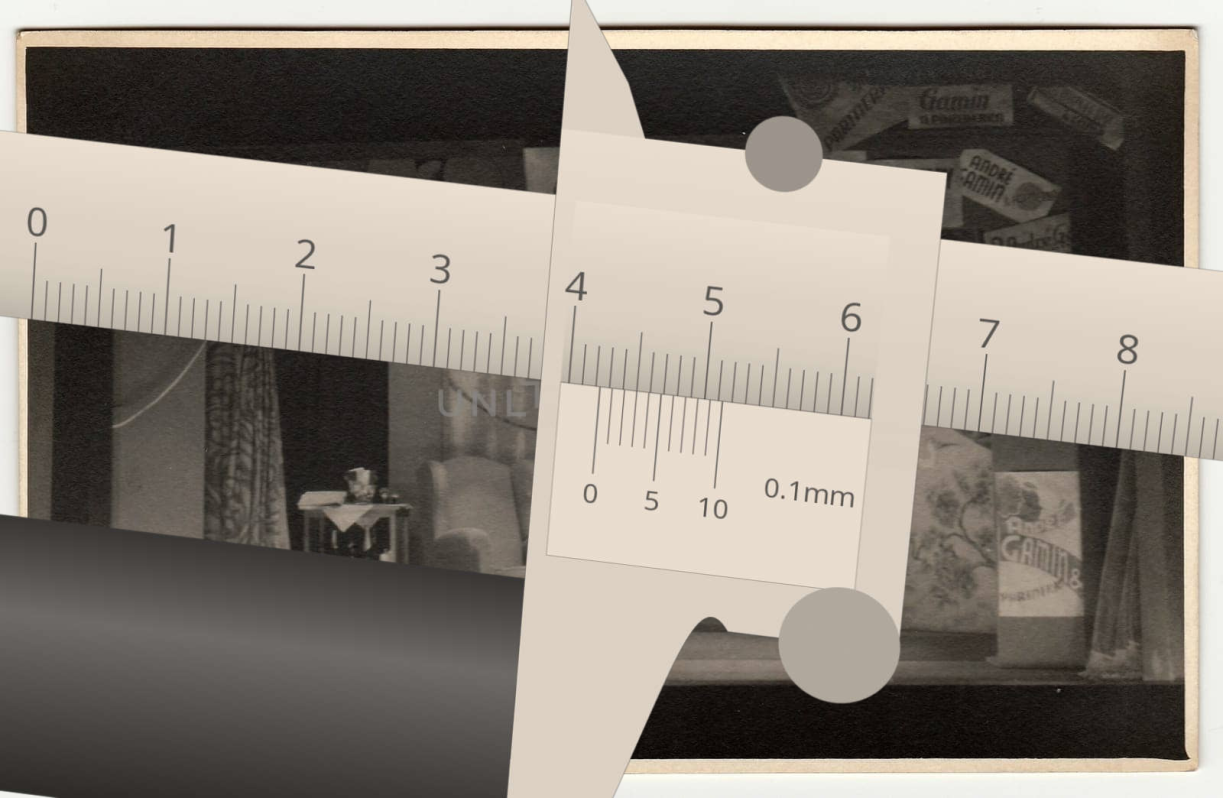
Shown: 42.3,mm
